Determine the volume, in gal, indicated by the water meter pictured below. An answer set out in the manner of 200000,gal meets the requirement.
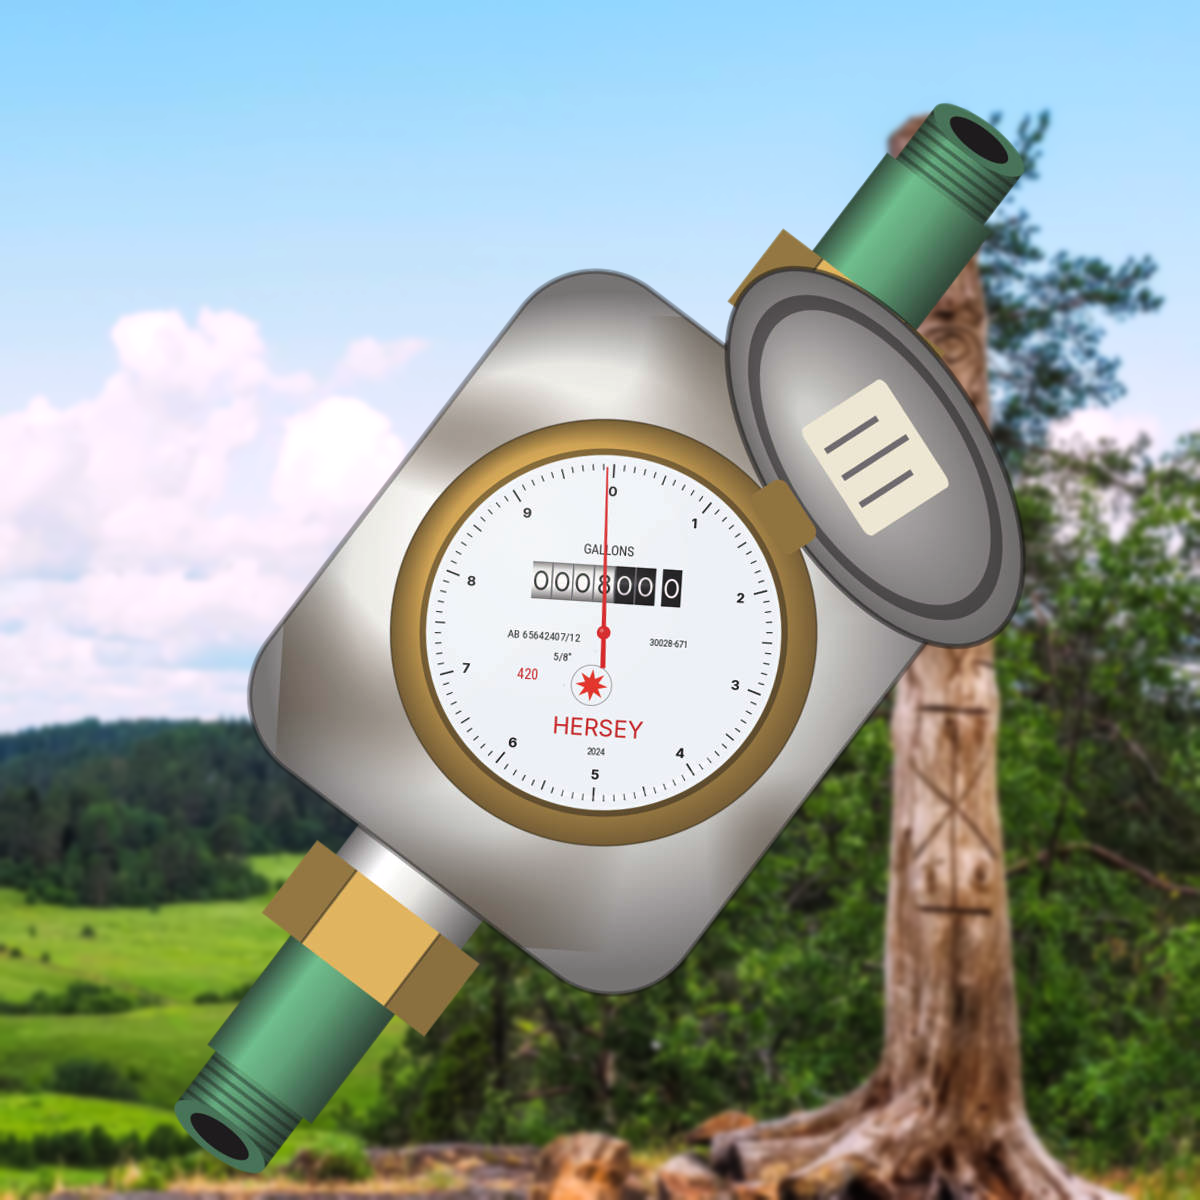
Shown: 7999.9,gal
